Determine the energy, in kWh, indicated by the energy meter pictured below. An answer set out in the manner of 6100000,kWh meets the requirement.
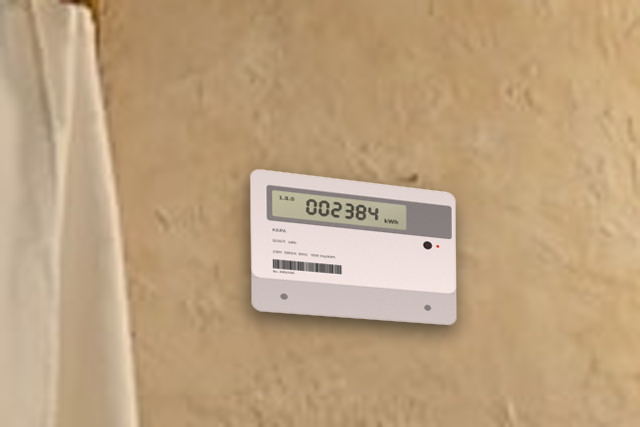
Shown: 2384,kWh
